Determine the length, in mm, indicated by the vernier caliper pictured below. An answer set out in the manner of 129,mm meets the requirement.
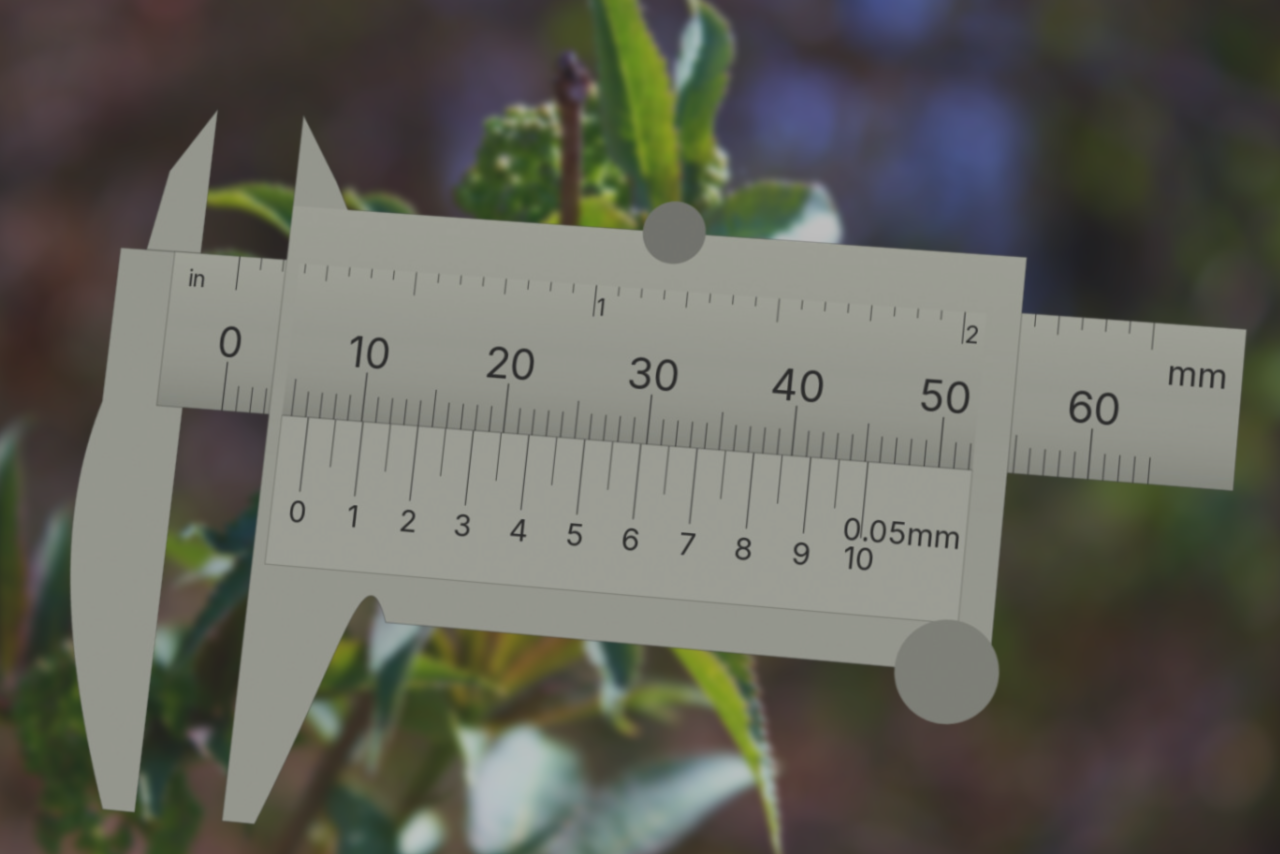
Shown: 6.2,mm
